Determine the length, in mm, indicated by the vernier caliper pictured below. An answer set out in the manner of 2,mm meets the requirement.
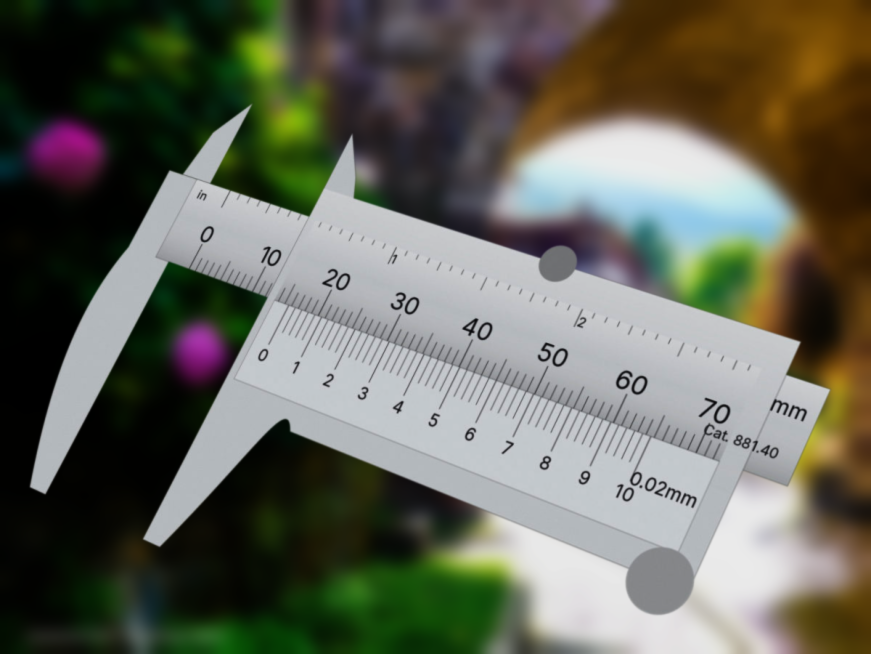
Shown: 15.6,mm
